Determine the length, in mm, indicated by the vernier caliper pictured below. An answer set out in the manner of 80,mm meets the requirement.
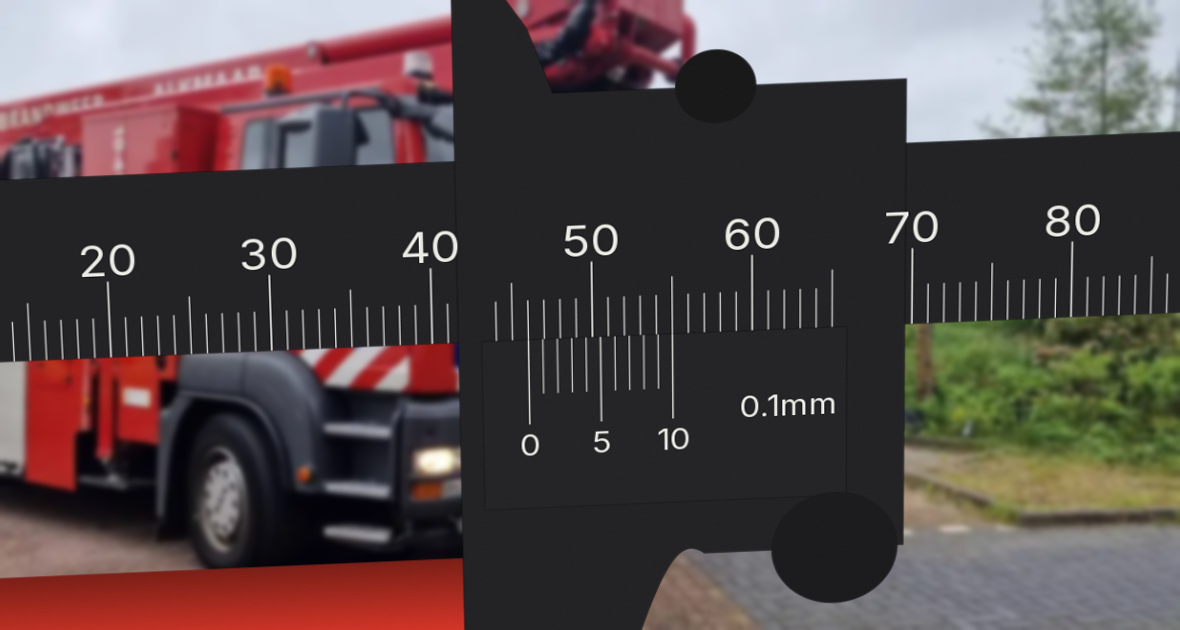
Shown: 46.0,mm
